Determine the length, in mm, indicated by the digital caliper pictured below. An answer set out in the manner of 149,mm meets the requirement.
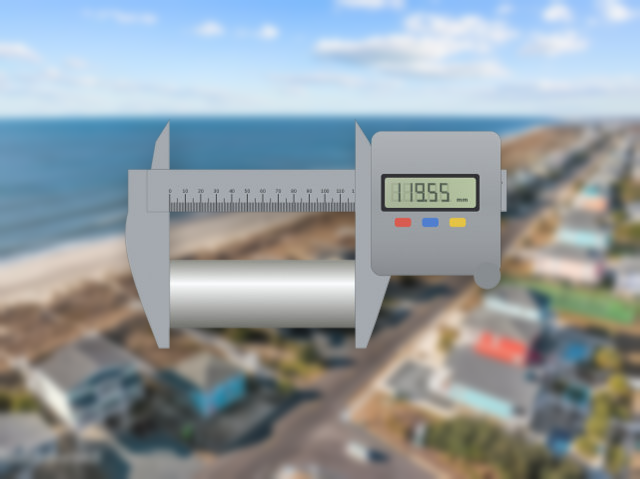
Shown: 119.55,mm
